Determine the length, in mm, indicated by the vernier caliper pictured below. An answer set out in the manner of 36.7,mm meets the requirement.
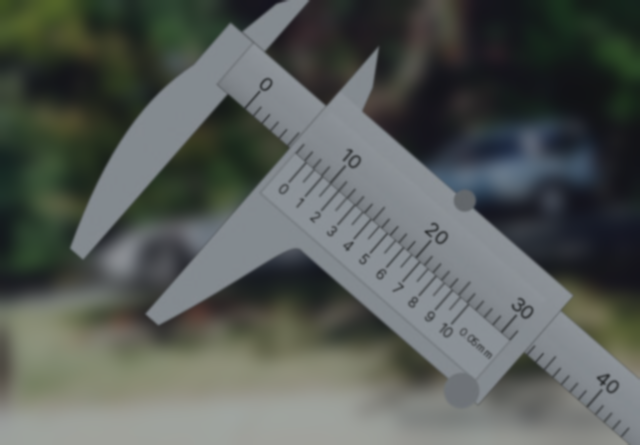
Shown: 7.2,mm
